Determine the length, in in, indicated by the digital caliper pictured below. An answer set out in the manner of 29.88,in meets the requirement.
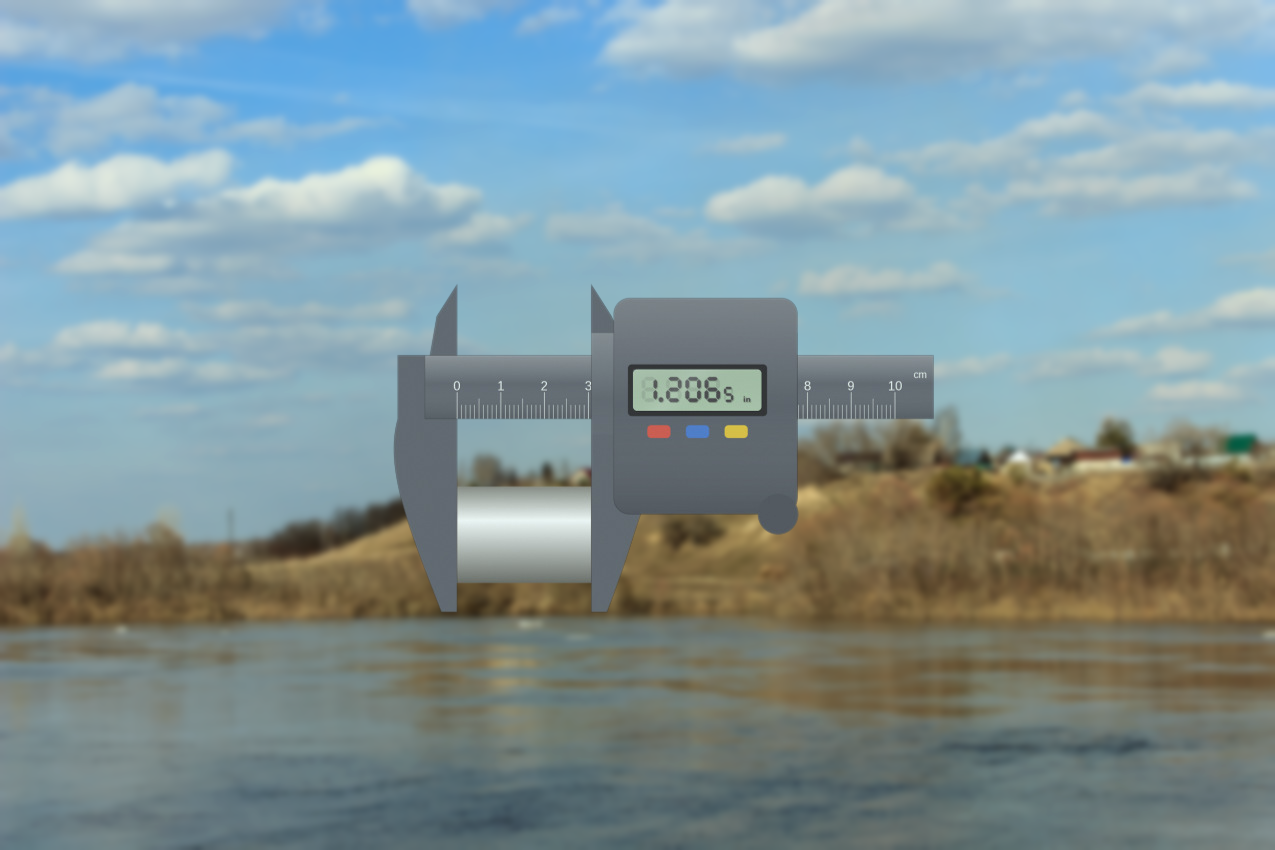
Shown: 1.2065,in
